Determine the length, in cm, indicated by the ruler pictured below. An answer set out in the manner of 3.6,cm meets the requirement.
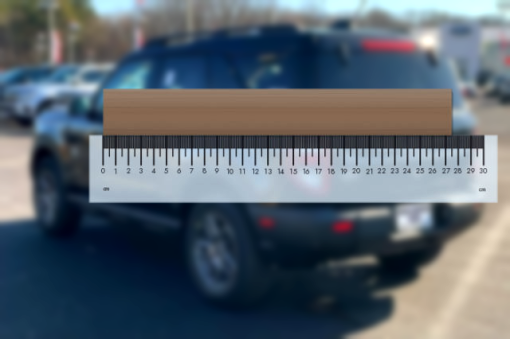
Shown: 27.5,cm
